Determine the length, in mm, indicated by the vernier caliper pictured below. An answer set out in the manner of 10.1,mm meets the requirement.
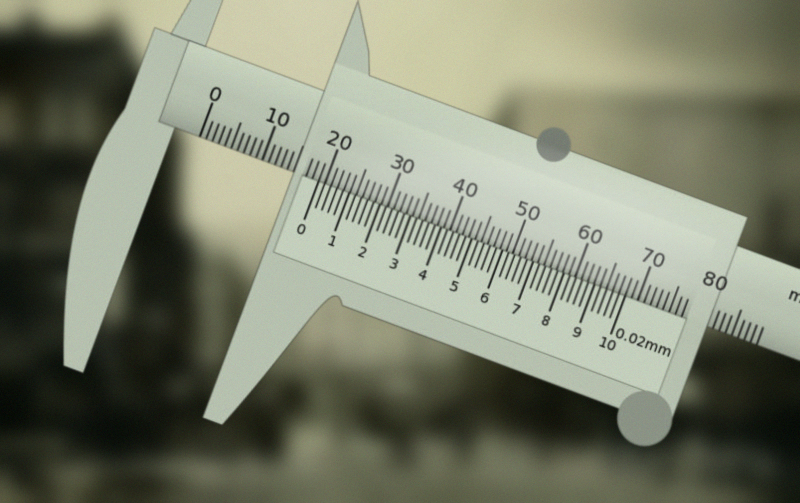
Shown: 19.0,mm
